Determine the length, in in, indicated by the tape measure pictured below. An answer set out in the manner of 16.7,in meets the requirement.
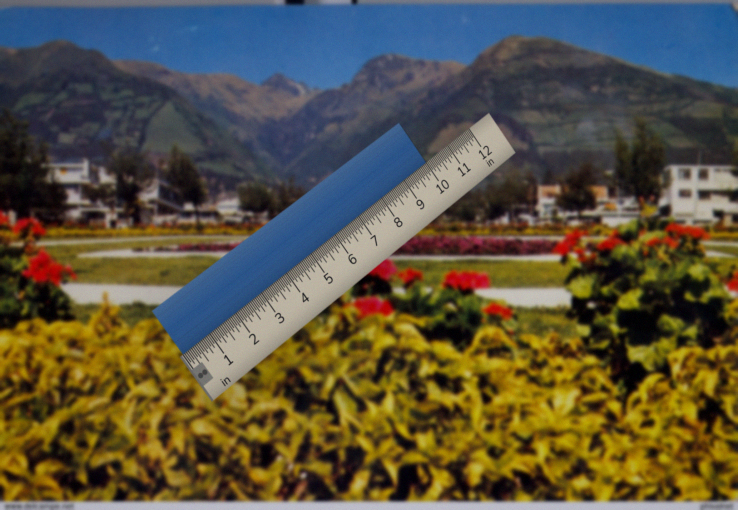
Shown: 10,in
